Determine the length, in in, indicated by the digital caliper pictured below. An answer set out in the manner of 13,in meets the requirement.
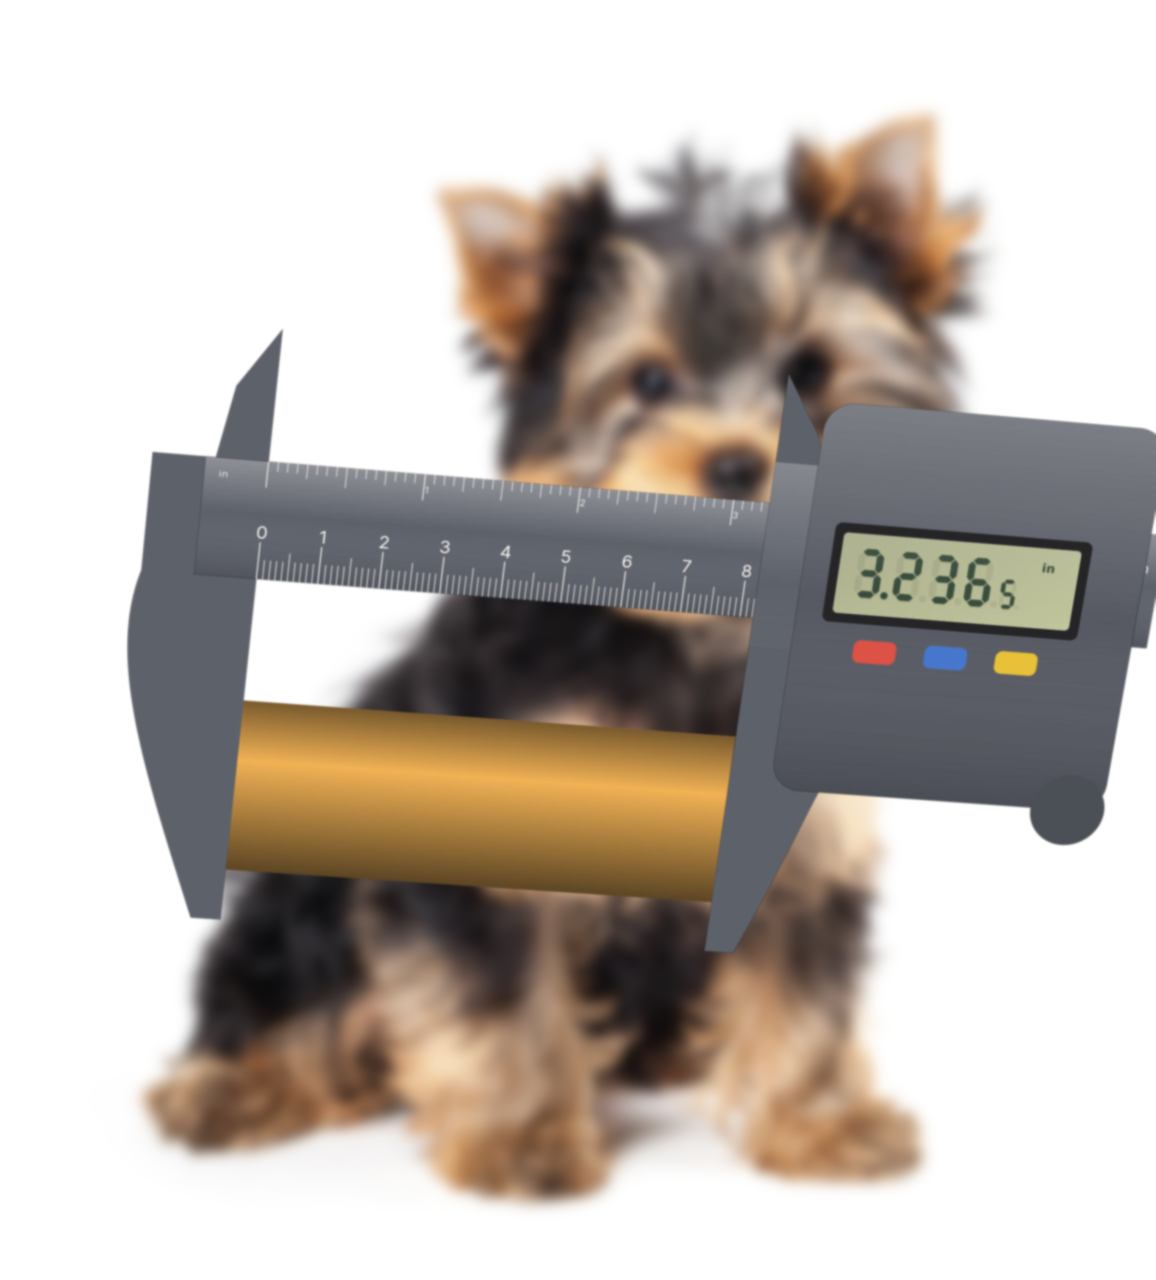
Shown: 3.2365,in
